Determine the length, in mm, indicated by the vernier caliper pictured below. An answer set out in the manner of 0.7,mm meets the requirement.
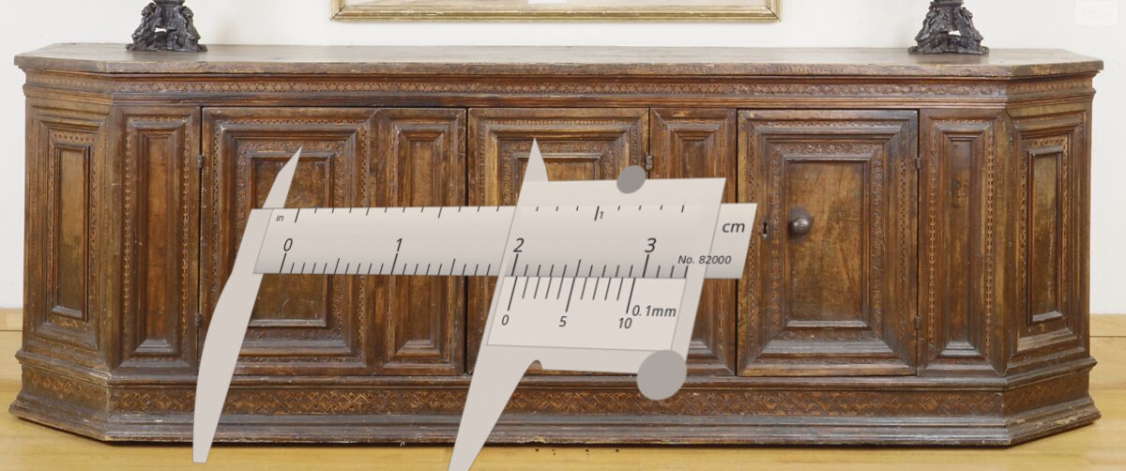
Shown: 20.4,mm
